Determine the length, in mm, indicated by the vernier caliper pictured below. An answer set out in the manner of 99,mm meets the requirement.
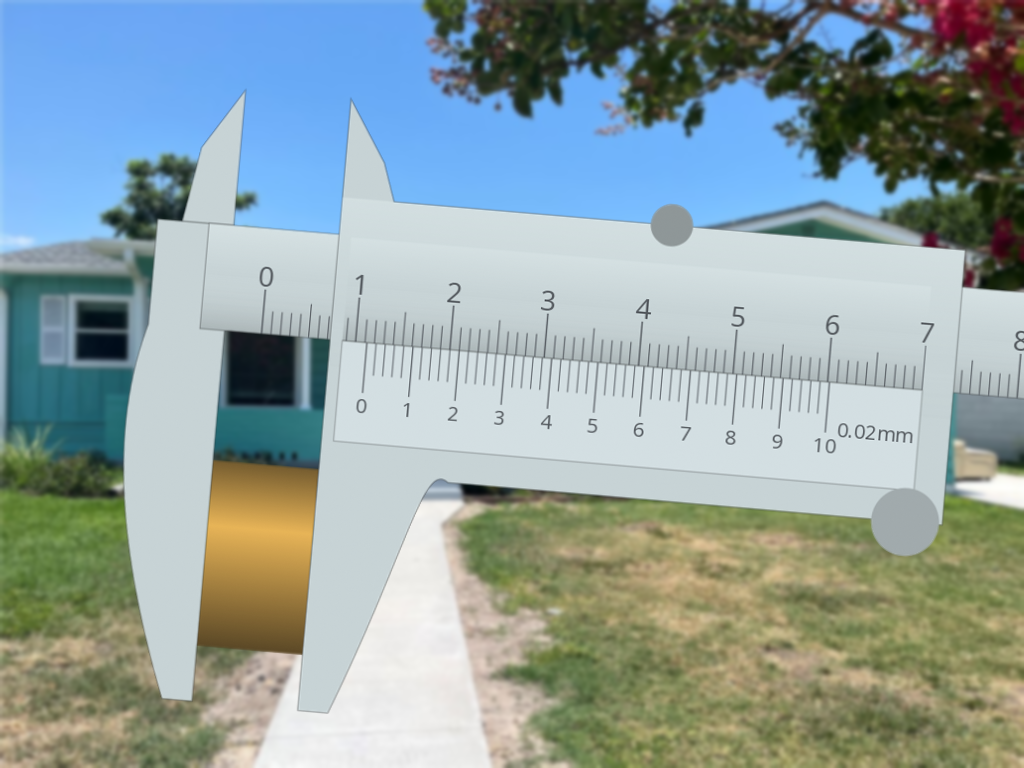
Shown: 11.2,mm
